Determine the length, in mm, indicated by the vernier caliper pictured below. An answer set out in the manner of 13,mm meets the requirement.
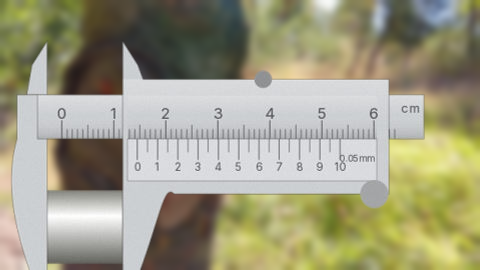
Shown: 14.5,mm
